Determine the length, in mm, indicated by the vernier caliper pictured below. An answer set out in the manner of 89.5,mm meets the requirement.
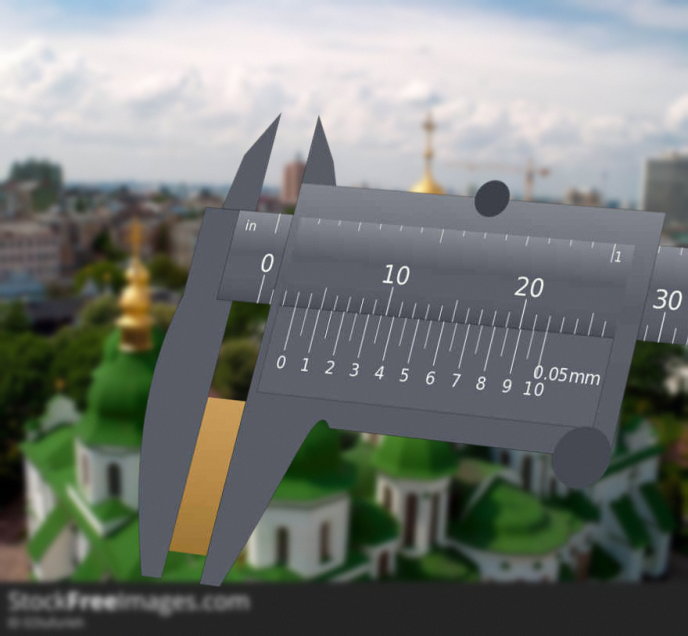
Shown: 3.0,mm
